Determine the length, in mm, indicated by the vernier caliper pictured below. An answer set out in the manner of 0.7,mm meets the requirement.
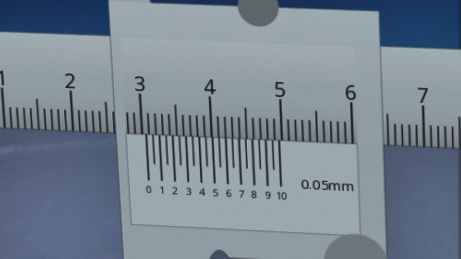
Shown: 30.6,mm
